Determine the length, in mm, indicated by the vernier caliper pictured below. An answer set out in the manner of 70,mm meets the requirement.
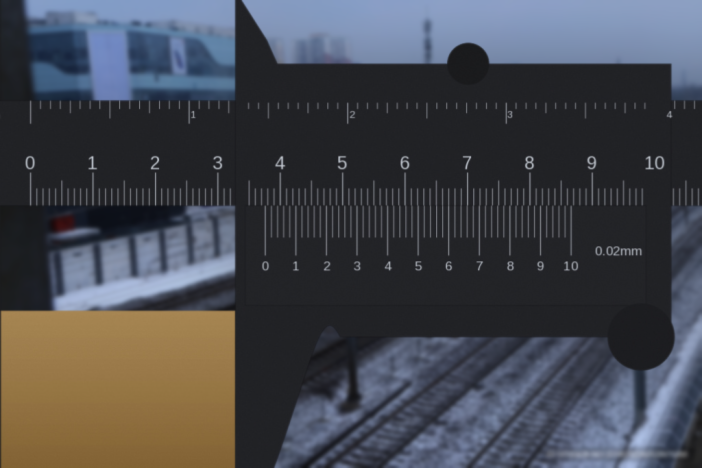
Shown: 37.6,mm
